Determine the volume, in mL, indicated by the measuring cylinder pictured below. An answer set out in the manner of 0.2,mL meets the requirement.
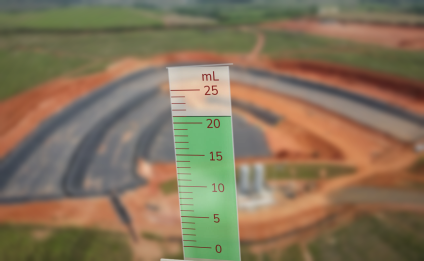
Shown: 21,mL
